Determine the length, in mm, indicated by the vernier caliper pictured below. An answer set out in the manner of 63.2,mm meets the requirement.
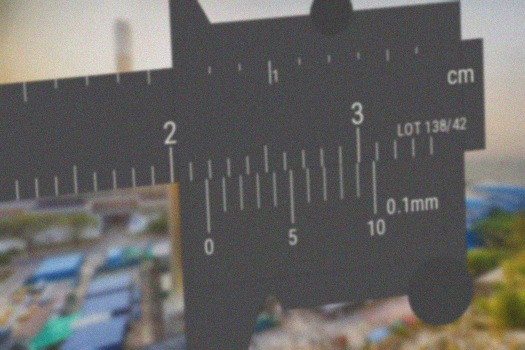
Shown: 21.8,mm
